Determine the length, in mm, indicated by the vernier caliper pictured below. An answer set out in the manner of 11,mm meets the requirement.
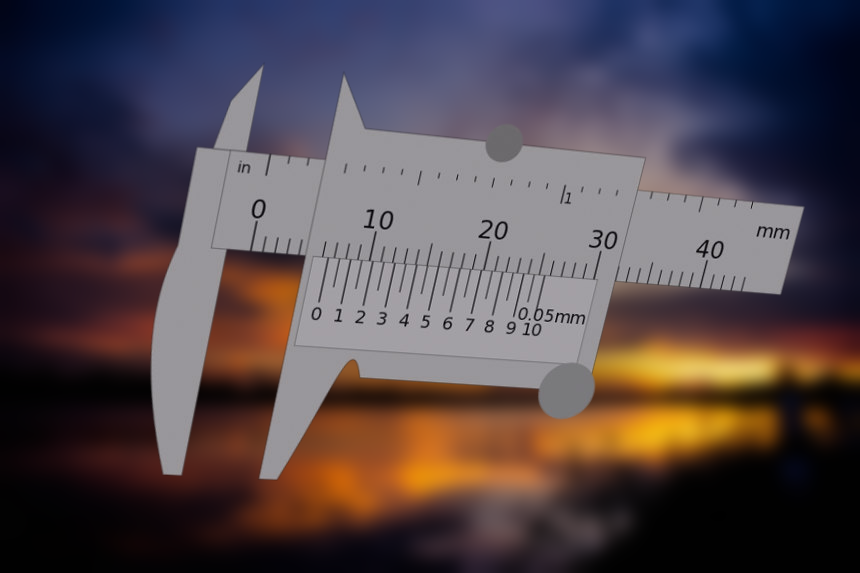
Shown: 6.5,mm
